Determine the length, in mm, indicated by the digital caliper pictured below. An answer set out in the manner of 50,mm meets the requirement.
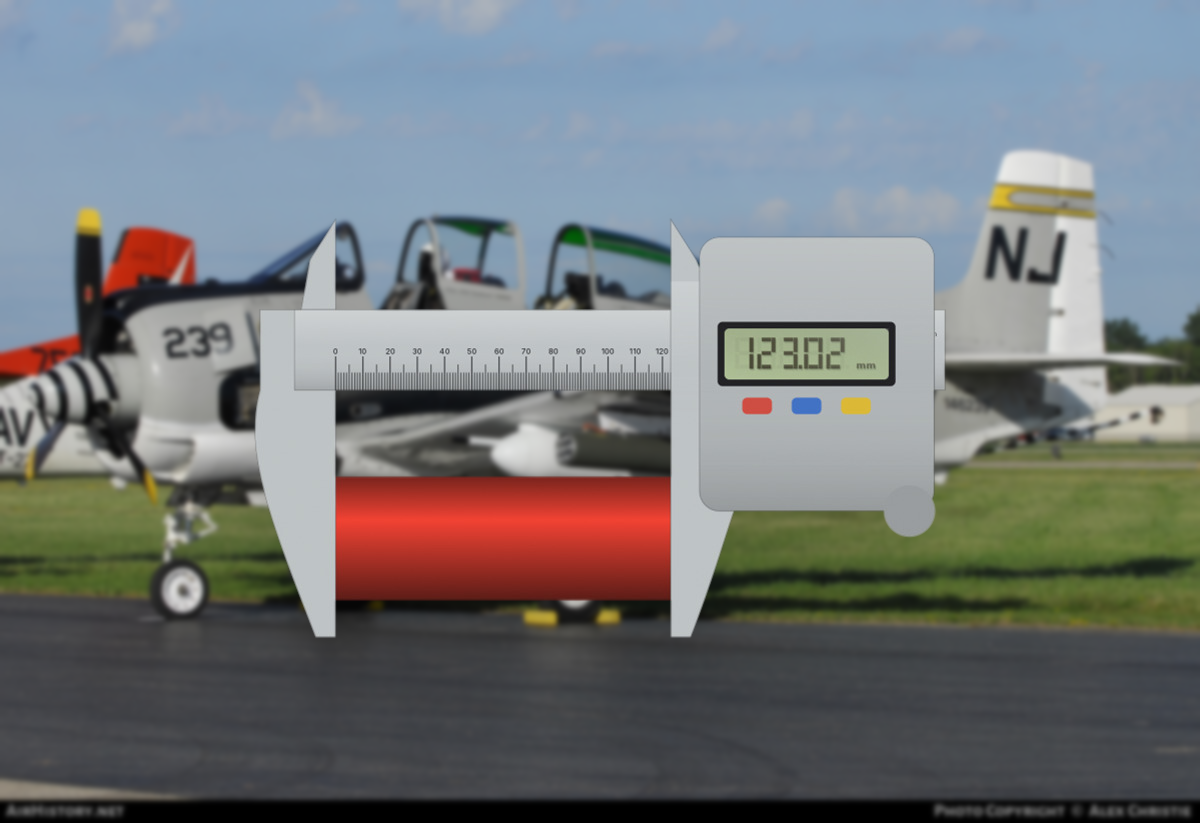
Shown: 123.02,mm
